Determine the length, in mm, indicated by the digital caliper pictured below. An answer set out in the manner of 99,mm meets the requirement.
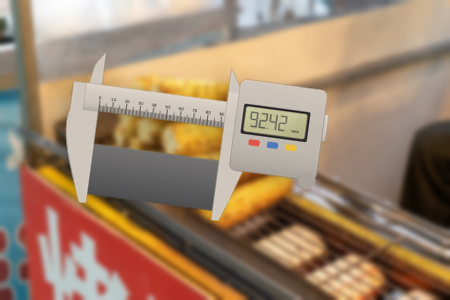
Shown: 92.42,mm
